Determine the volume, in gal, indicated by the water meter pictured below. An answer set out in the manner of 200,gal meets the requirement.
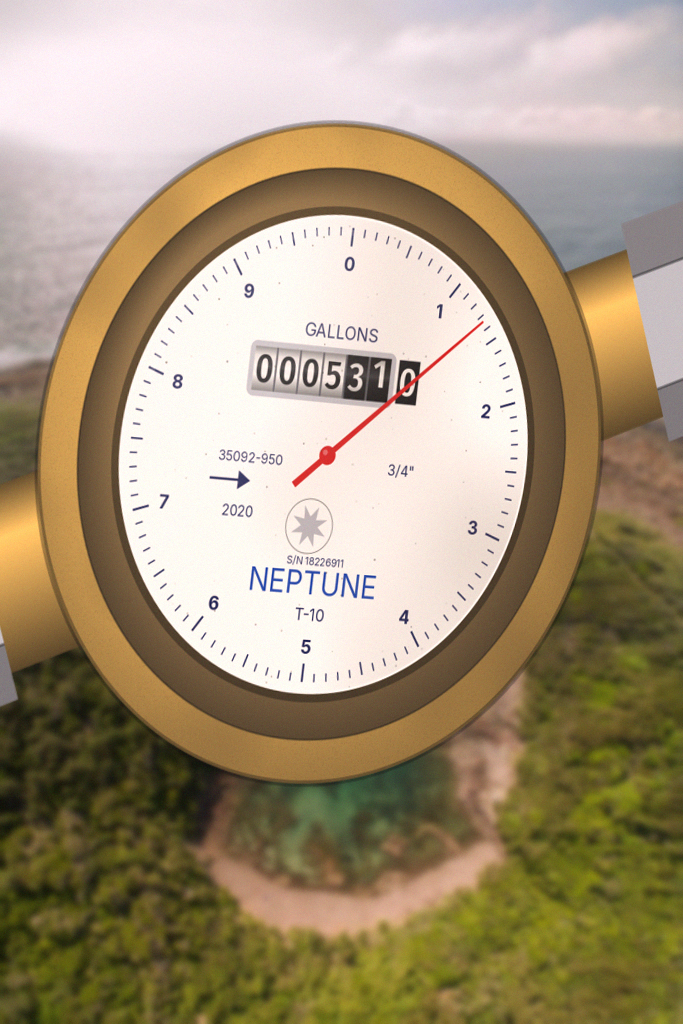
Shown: 5311.3,gal
